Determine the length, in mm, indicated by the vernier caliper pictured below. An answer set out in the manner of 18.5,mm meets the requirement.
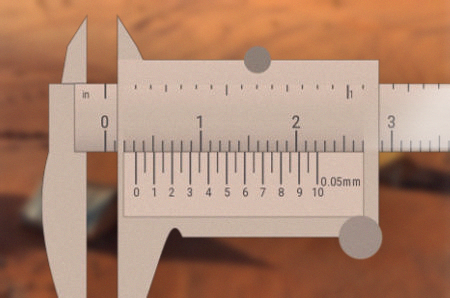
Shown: 3.2,mm
